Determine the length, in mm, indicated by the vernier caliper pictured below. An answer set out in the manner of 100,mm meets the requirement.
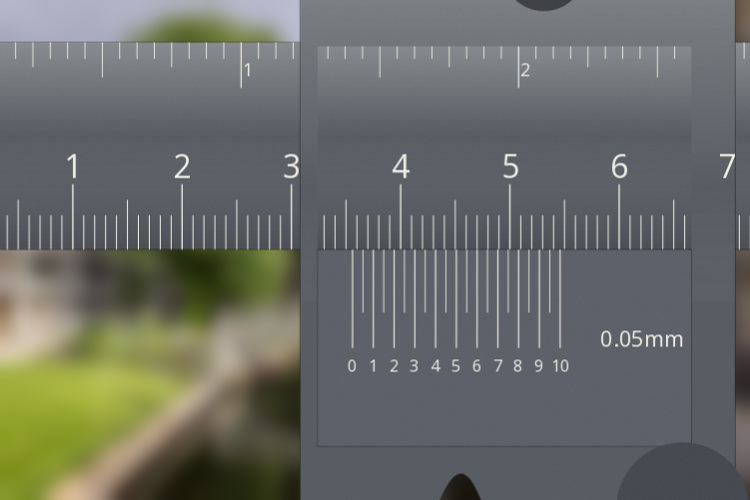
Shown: 35.6,mm
